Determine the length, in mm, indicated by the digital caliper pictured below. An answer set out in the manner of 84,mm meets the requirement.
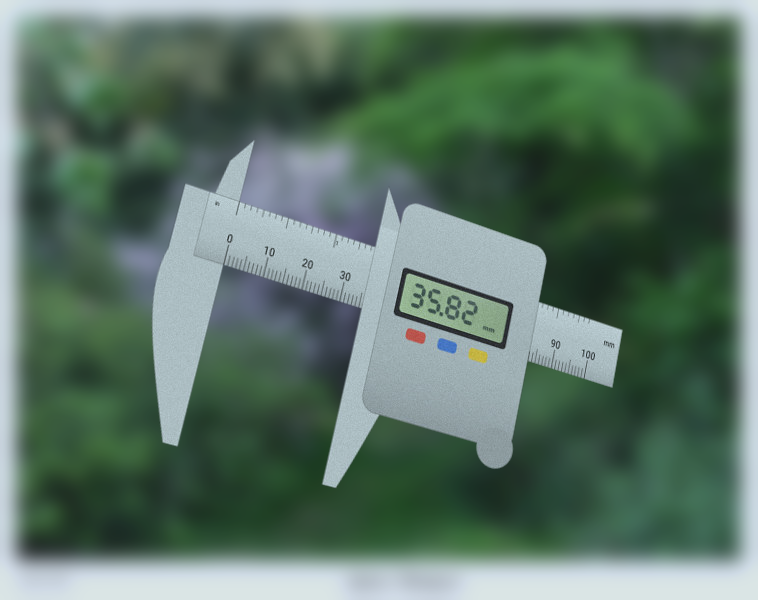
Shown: 35.82,mm
